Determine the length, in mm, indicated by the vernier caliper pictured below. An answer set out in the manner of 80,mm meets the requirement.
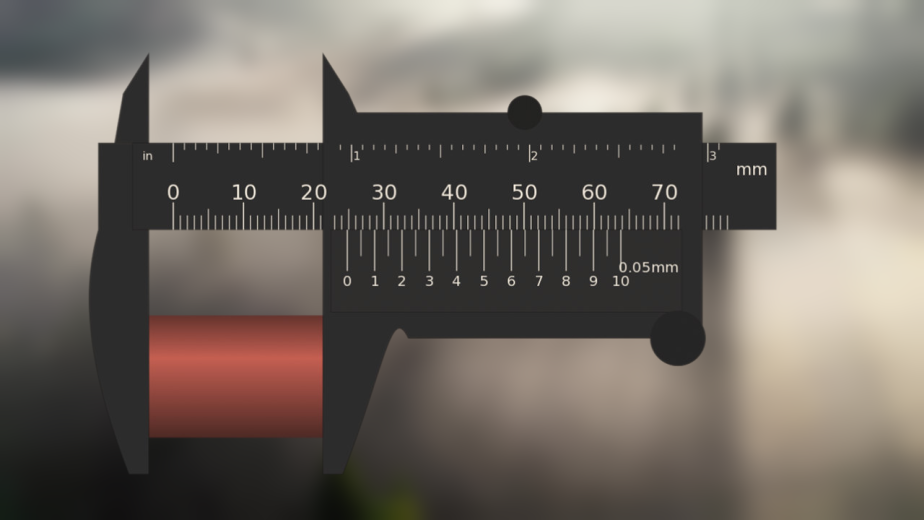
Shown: 24.8,mm
